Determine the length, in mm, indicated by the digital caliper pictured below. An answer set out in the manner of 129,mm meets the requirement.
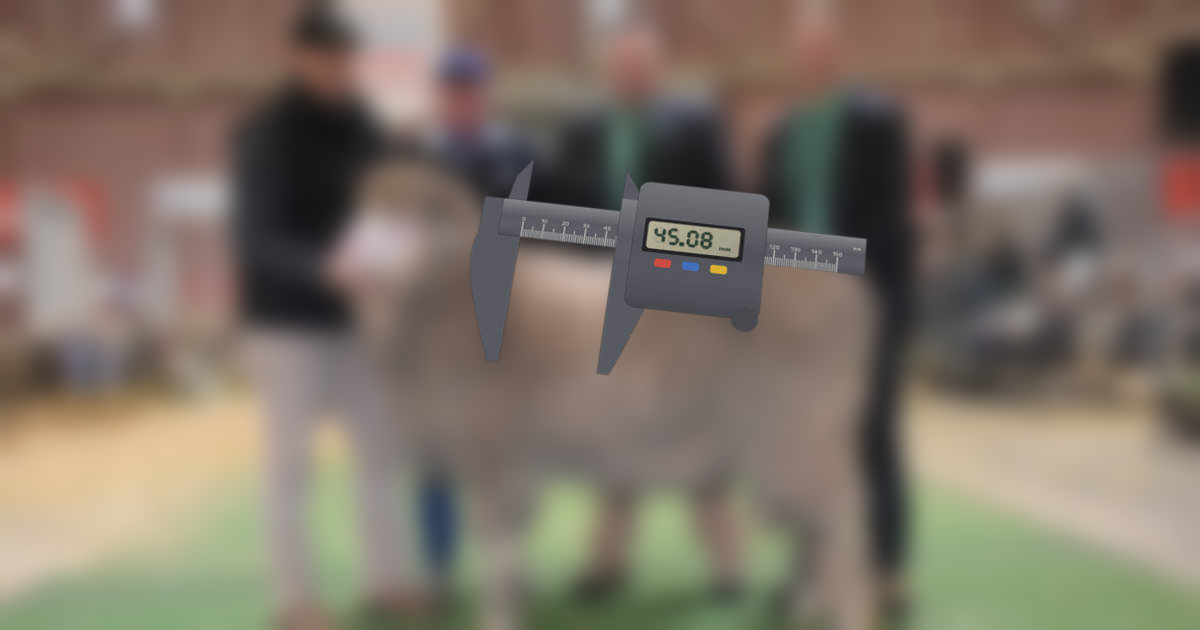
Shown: 45.08,mm
